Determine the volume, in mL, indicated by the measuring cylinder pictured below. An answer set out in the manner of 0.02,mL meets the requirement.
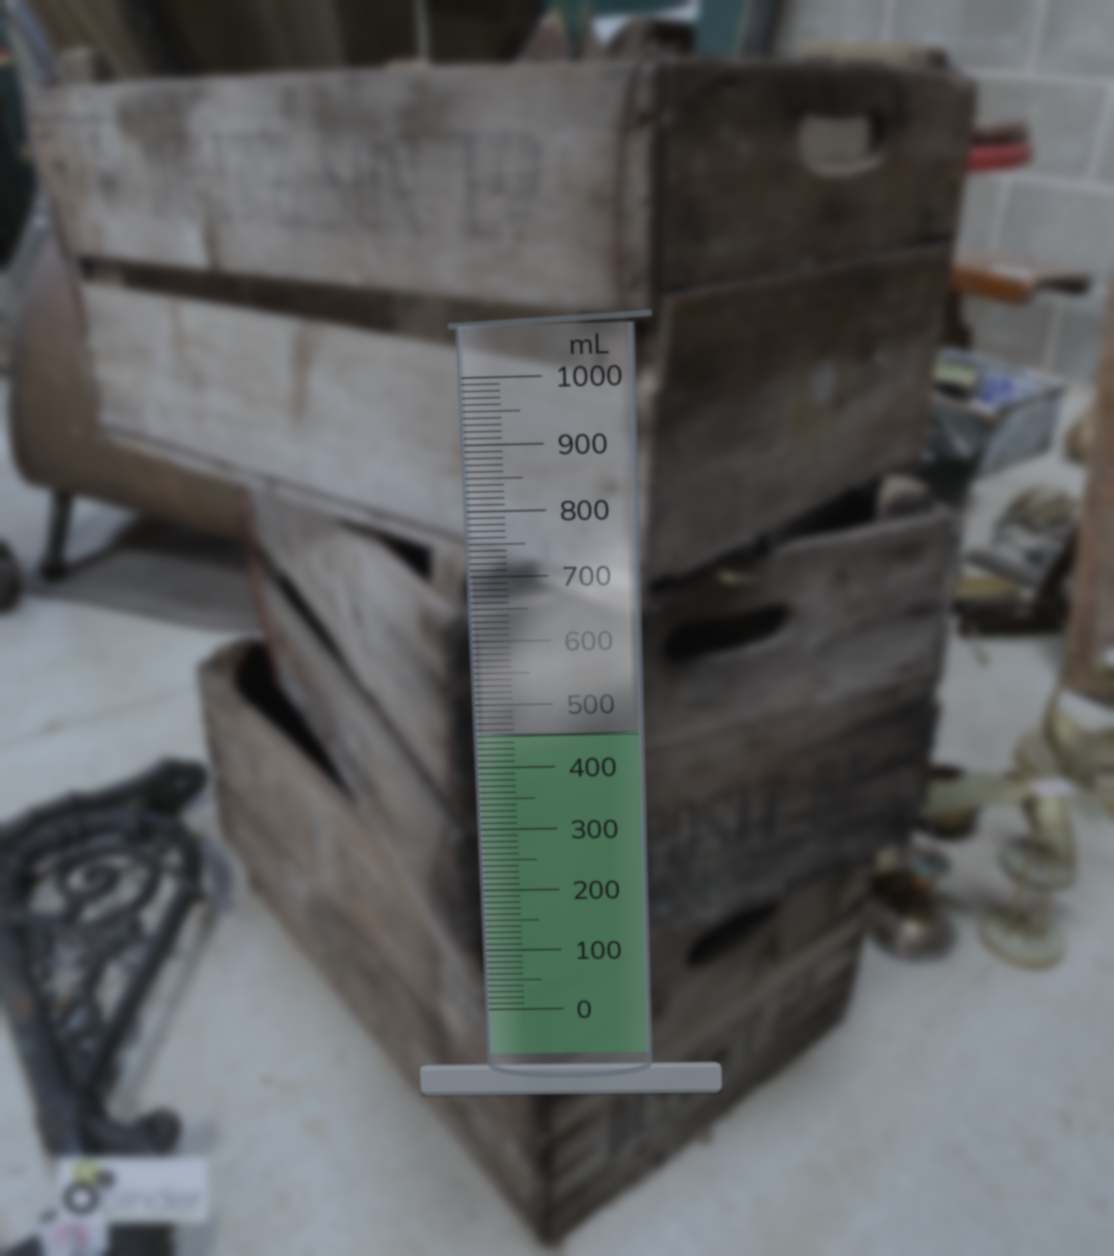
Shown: 450,mL
